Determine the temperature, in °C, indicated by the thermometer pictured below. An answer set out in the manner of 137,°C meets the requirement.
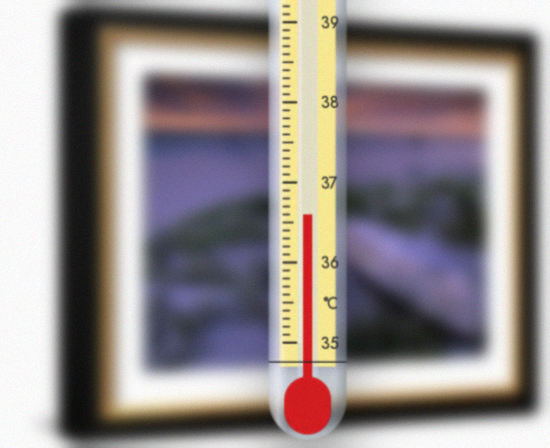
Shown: 36.6,°C
